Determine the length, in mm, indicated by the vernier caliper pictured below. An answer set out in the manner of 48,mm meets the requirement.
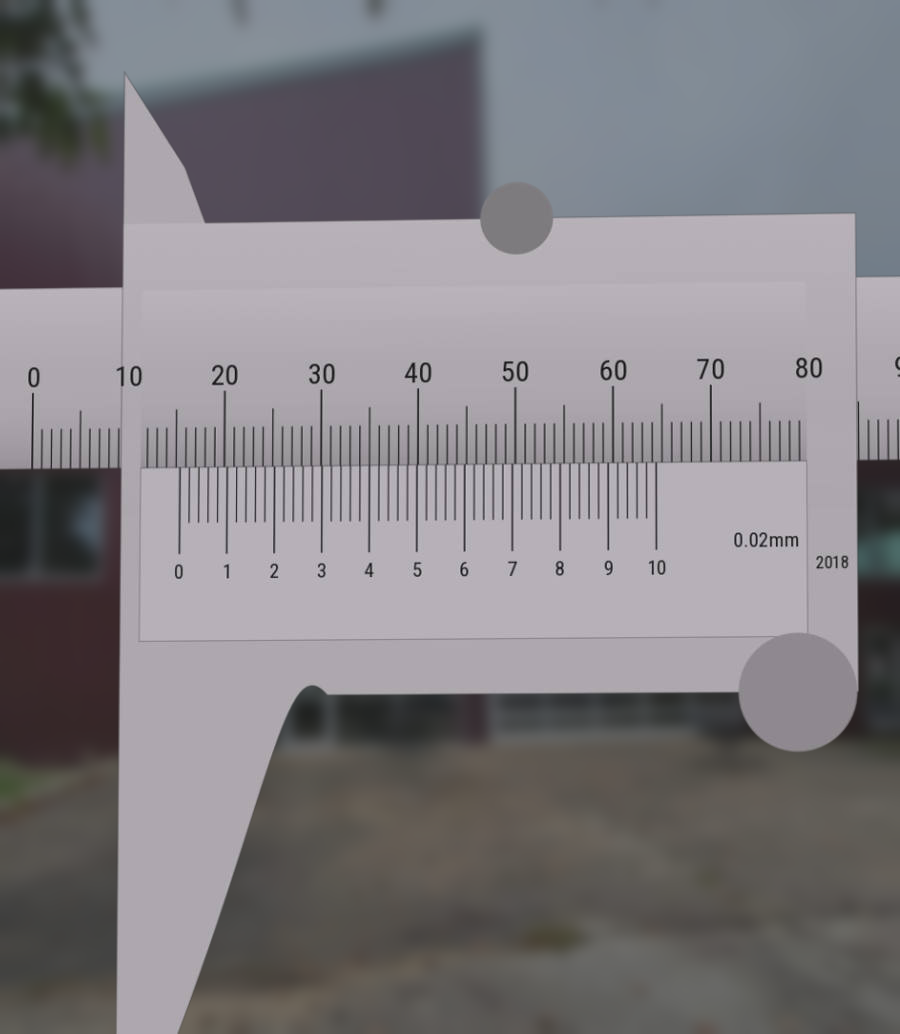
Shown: 15.4,mm
